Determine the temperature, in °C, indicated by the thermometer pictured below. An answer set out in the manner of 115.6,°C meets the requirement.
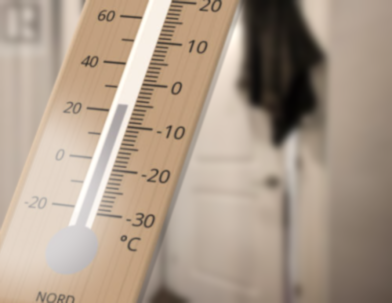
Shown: -5,°C
